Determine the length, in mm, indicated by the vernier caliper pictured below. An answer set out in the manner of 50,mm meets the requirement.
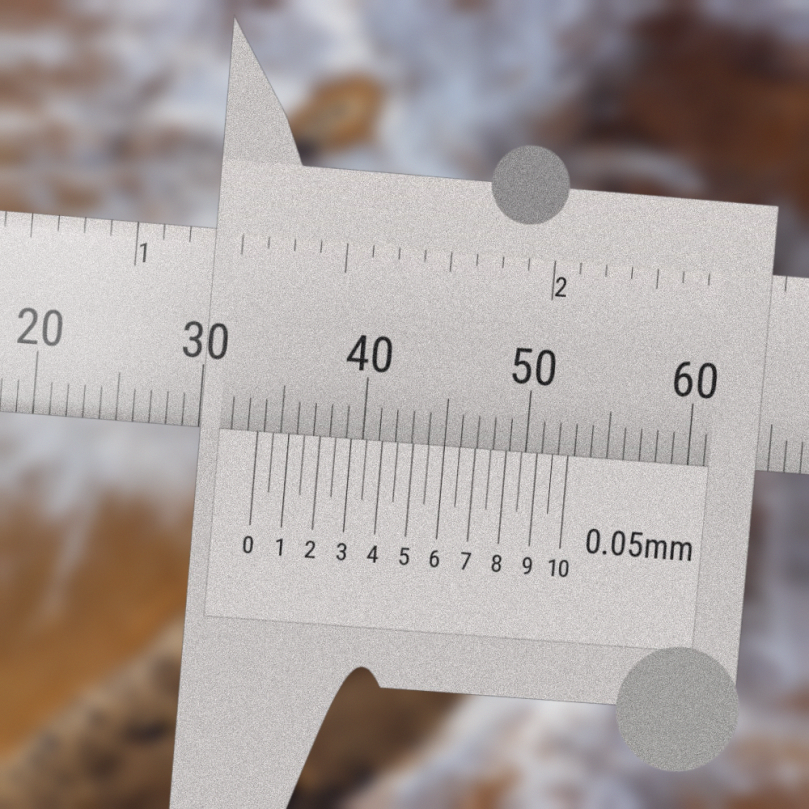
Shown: 33.6,mm
